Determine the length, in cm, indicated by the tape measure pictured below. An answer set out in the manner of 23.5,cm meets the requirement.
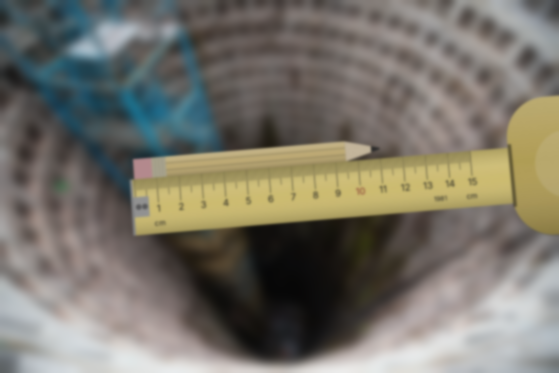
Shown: 11,cm
